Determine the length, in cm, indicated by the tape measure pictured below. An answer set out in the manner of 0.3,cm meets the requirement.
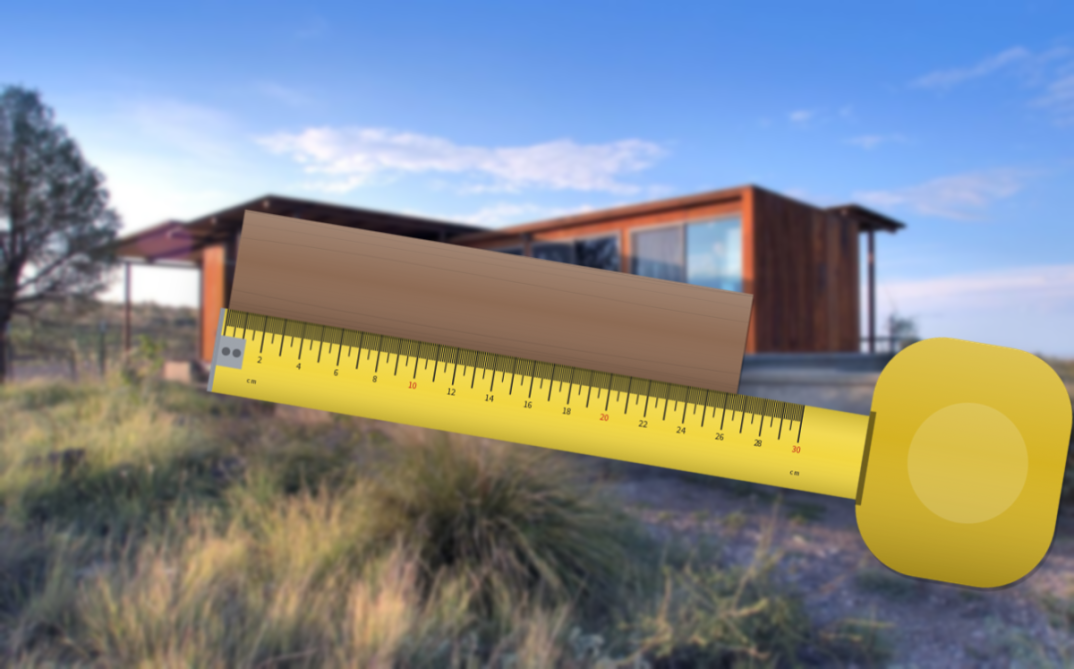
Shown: 26.5,cm
